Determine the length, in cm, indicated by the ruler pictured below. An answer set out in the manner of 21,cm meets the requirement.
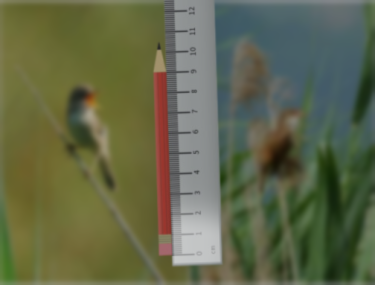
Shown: 10.5,cm
